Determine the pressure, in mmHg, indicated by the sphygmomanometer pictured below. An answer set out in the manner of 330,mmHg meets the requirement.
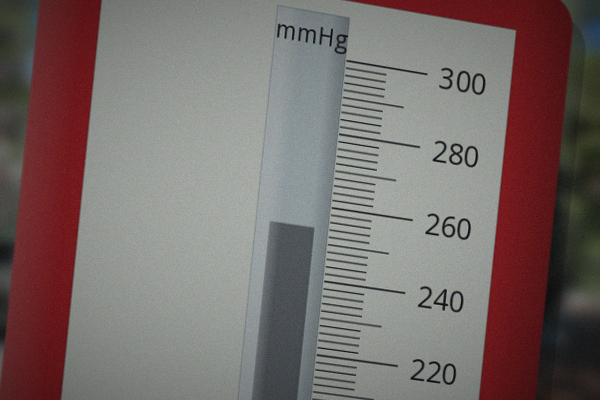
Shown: 254,mmHg
